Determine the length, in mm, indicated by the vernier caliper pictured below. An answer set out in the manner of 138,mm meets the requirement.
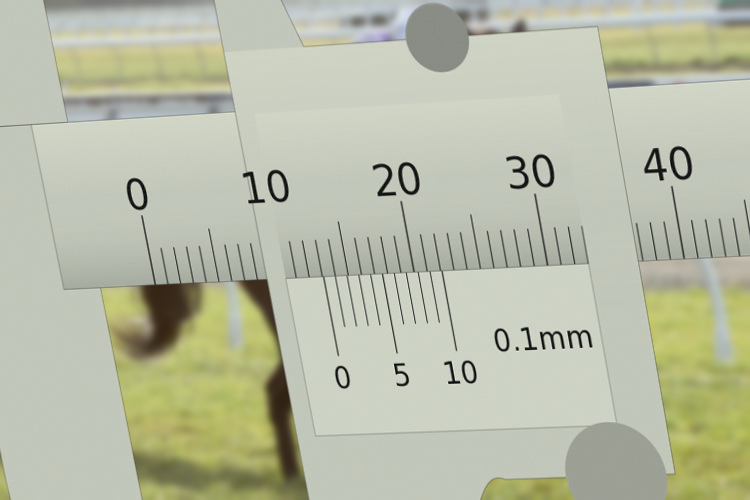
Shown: 13.1,mm
